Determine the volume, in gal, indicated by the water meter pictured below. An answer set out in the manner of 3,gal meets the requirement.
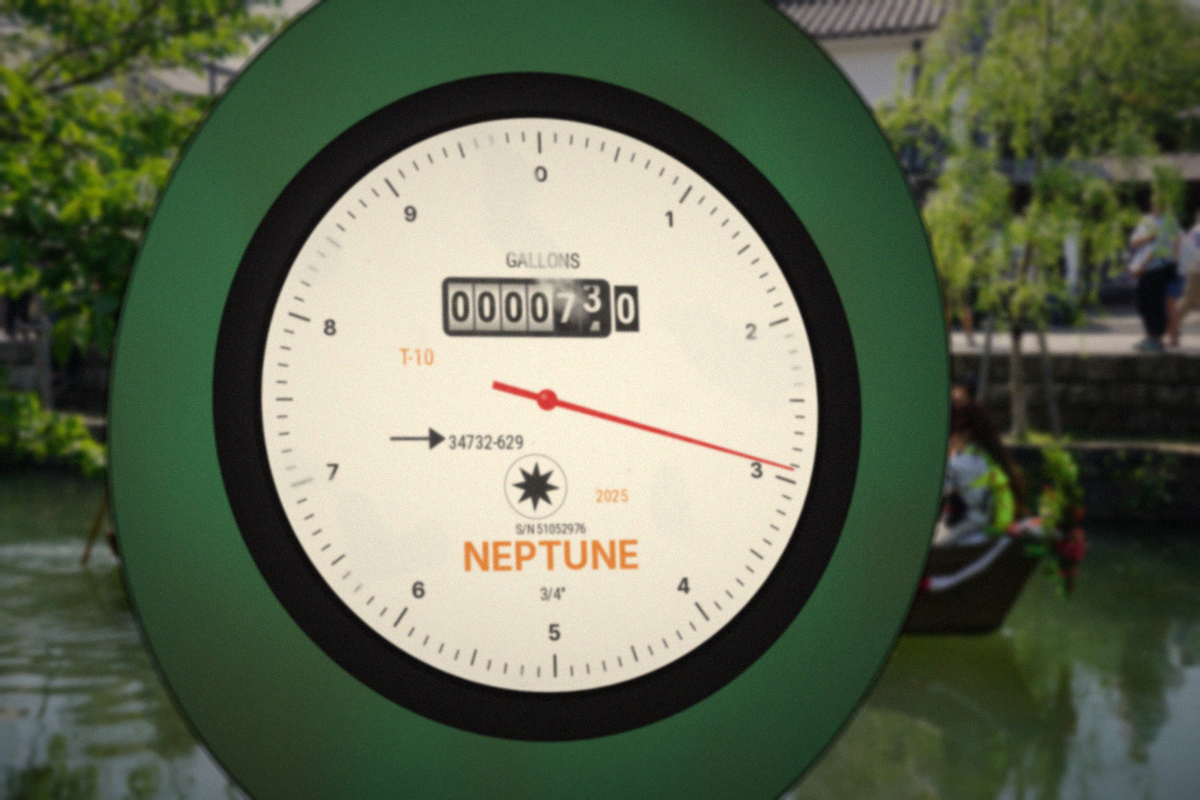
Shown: 732.9,gal
